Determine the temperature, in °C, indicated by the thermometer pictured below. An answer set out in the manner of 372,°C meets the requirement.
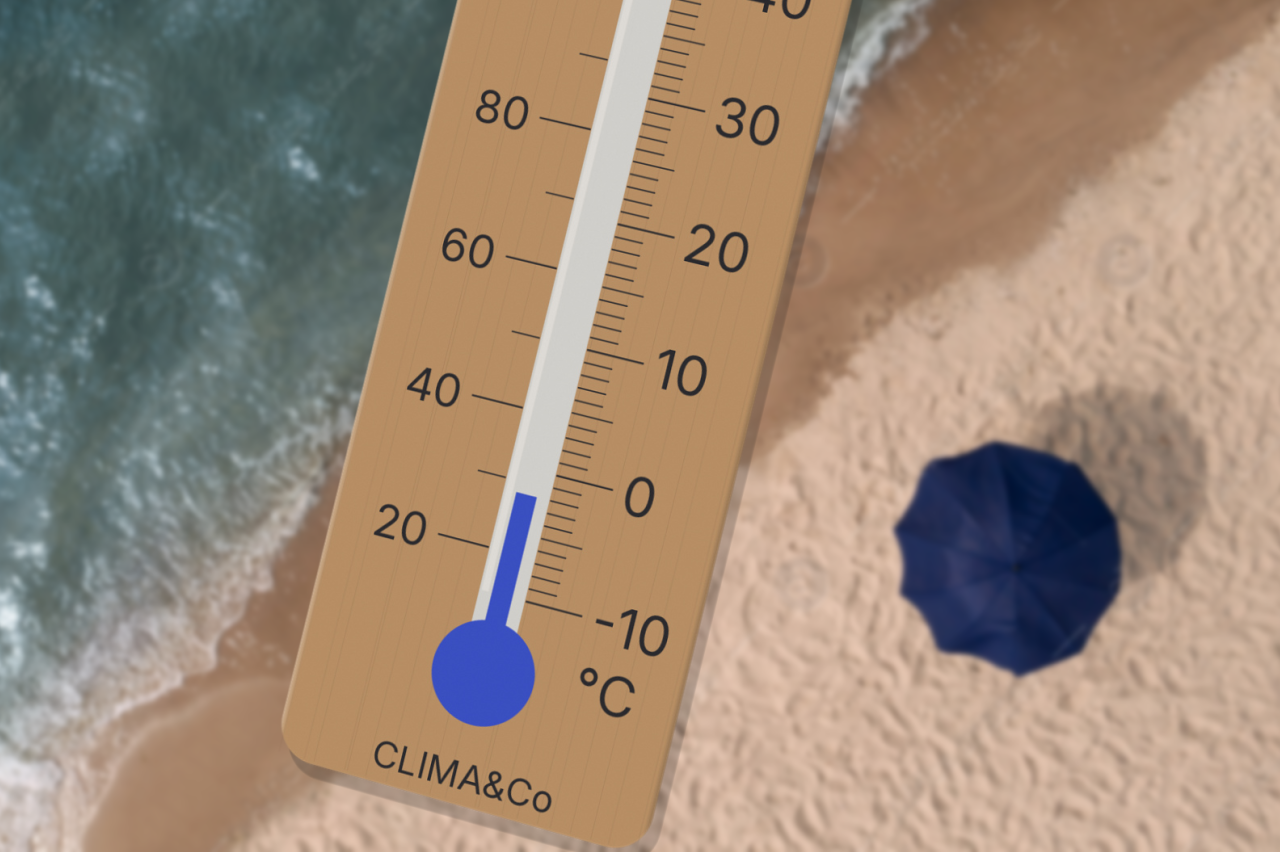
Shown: -2,°C
